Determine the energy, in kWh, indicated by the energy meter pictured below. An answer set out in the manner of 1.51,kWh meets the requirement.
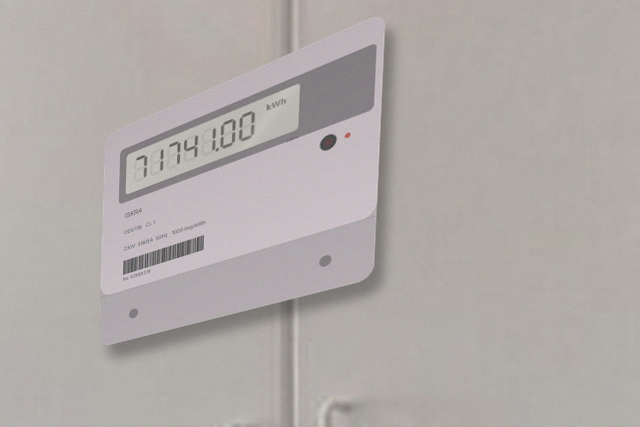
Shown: 71741.00,kWh
